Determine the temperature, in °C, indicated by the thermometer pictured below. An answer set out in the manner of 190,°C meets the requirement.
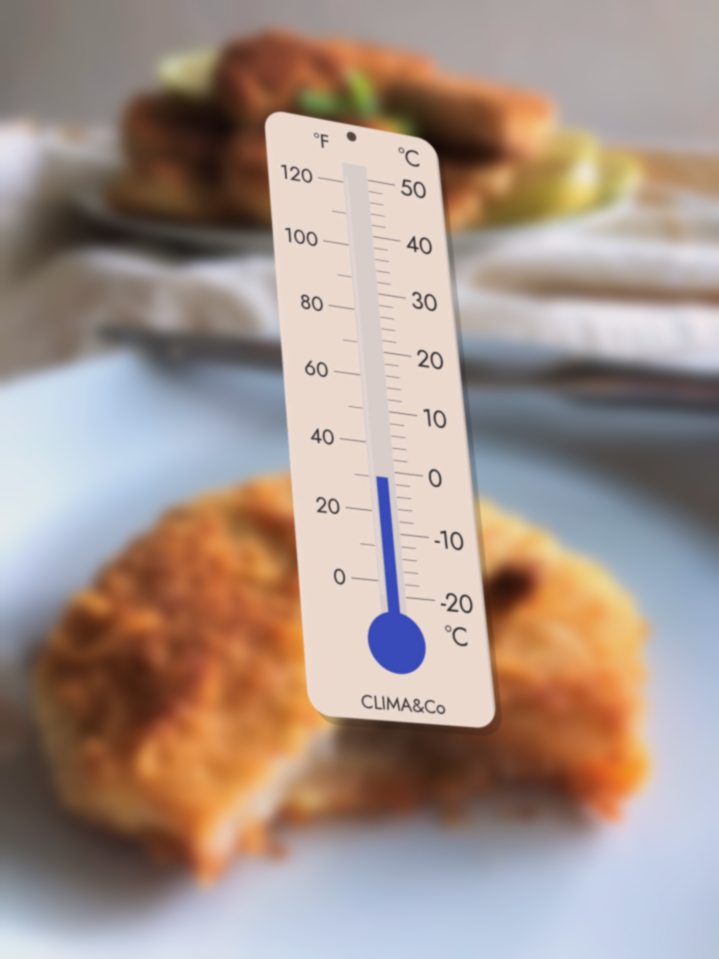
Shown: -1,°C
